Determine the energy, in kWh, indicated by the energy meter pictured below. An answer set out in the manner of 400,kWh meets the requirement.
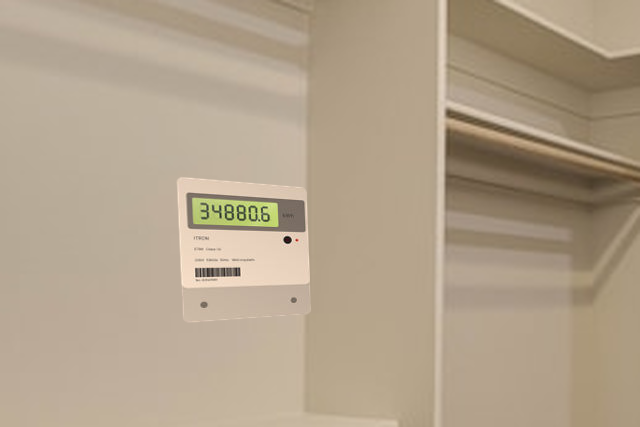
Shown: 34880.6,kWh
